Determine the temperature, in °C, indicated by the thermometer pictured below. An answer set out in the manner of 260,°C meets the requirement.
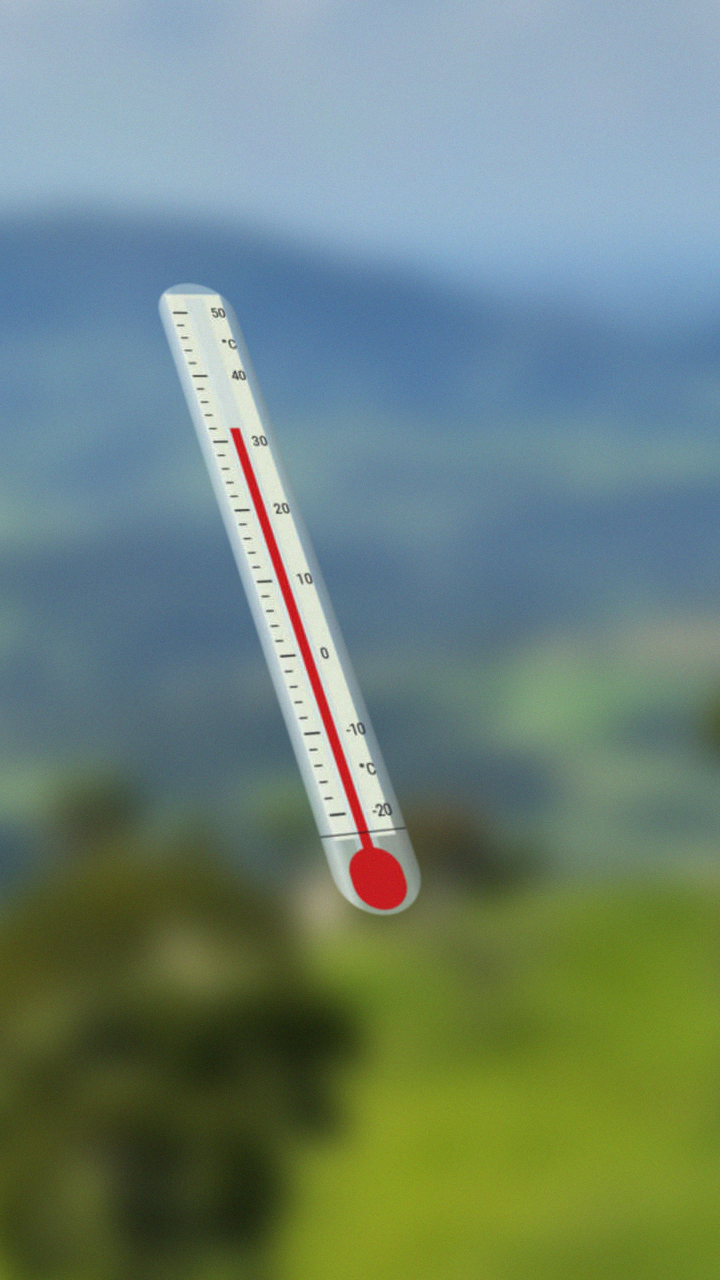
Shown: 32,°C
